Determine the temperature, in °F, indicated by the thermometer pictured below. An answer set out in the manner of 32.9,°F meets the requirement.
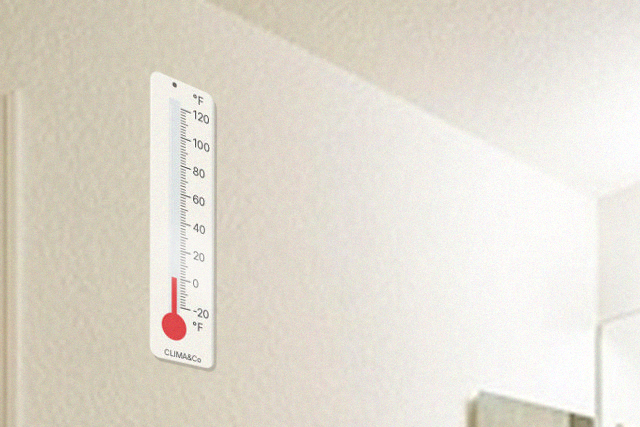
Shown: 0,°F
